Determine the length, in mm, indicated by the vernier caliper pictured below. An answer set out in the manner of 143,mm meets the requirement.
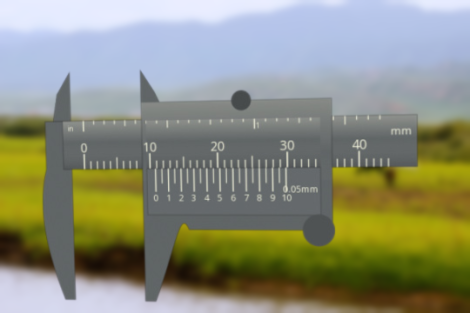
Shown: 10.8,mm
